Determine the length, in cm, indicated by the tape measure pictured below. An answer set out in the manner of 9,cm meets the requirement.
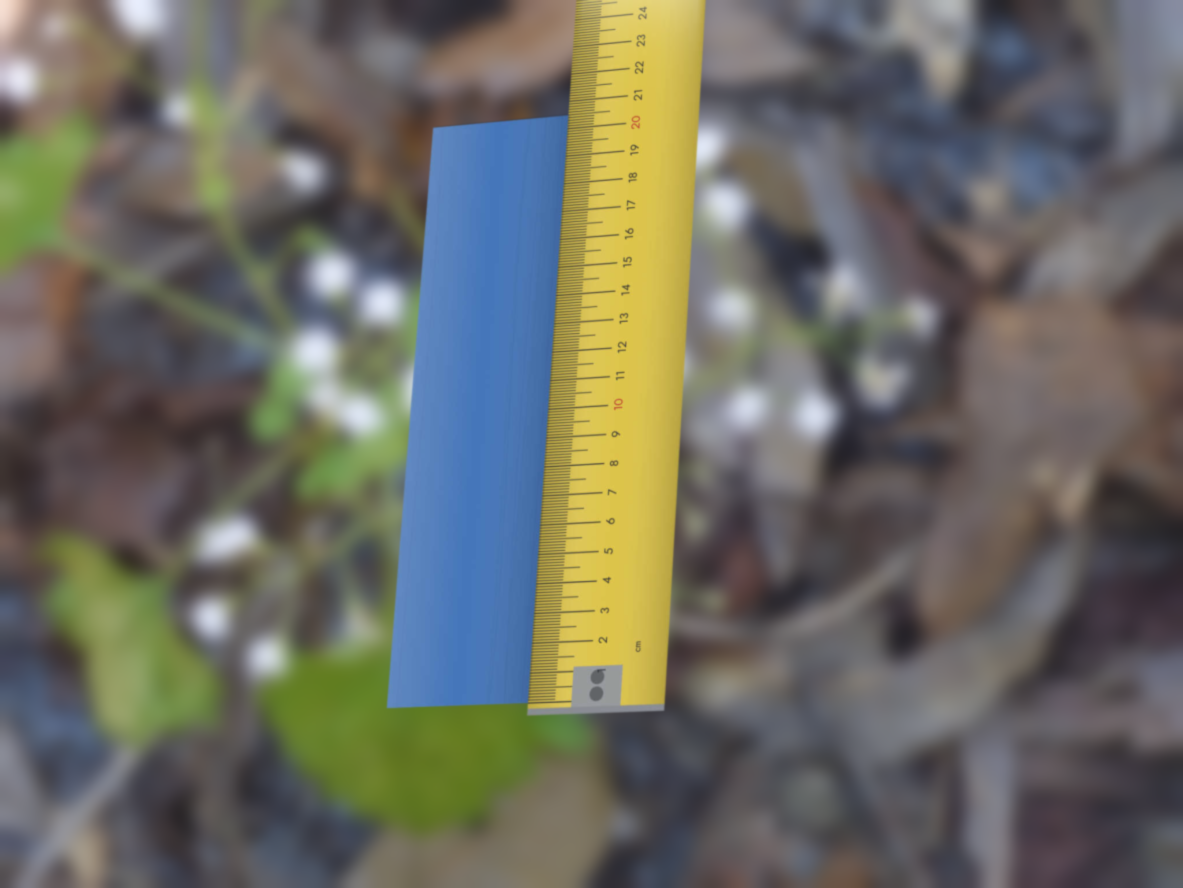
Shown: 20.5,cm
